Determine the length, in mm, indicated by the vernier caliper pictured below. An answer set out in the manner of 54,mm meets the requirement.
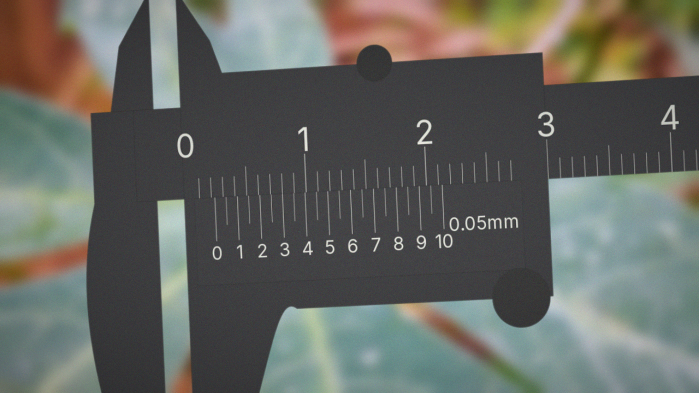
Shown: 2.3,mm
